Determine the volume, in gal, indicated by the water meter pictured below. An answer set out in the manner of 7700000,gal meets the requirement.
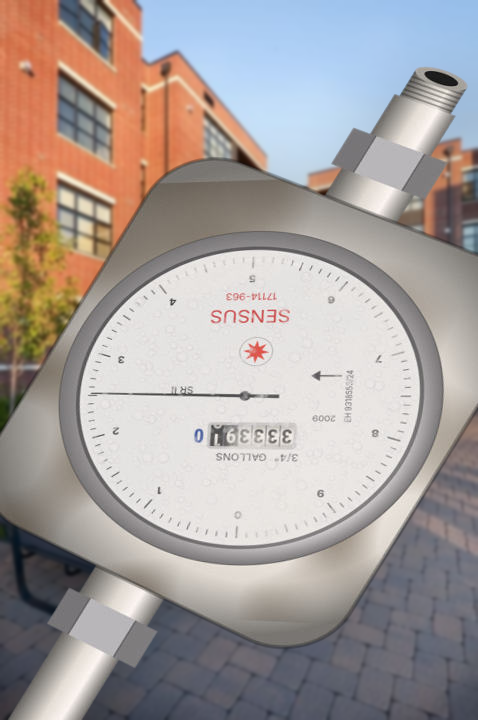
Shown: 3333912.5,gal
